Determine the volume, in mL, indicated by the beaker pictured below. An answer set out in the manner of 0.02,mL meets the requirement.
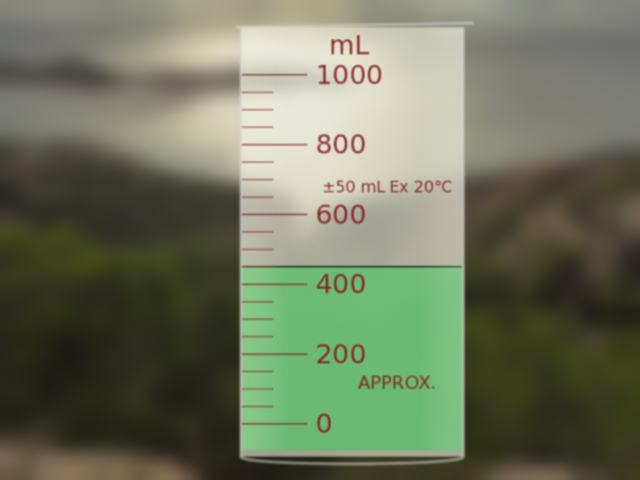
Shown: 450,mL
